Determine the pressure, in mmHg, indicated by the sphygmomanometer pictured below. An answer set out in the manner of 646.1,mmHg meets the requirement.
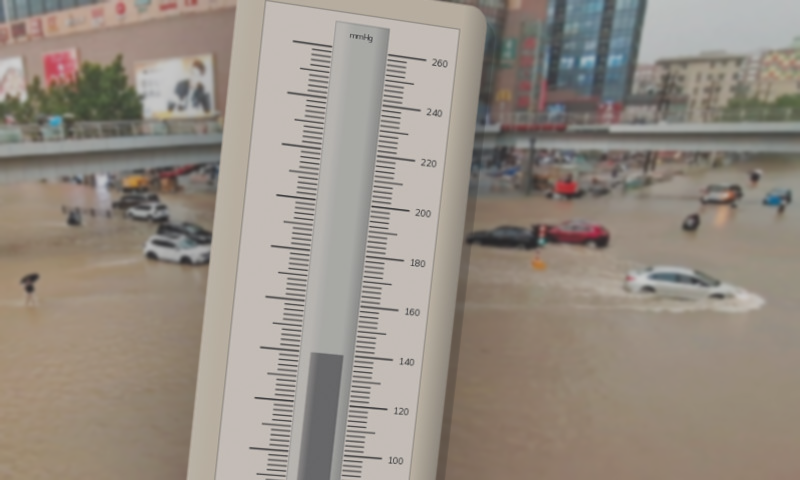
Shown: 140,mmHg
